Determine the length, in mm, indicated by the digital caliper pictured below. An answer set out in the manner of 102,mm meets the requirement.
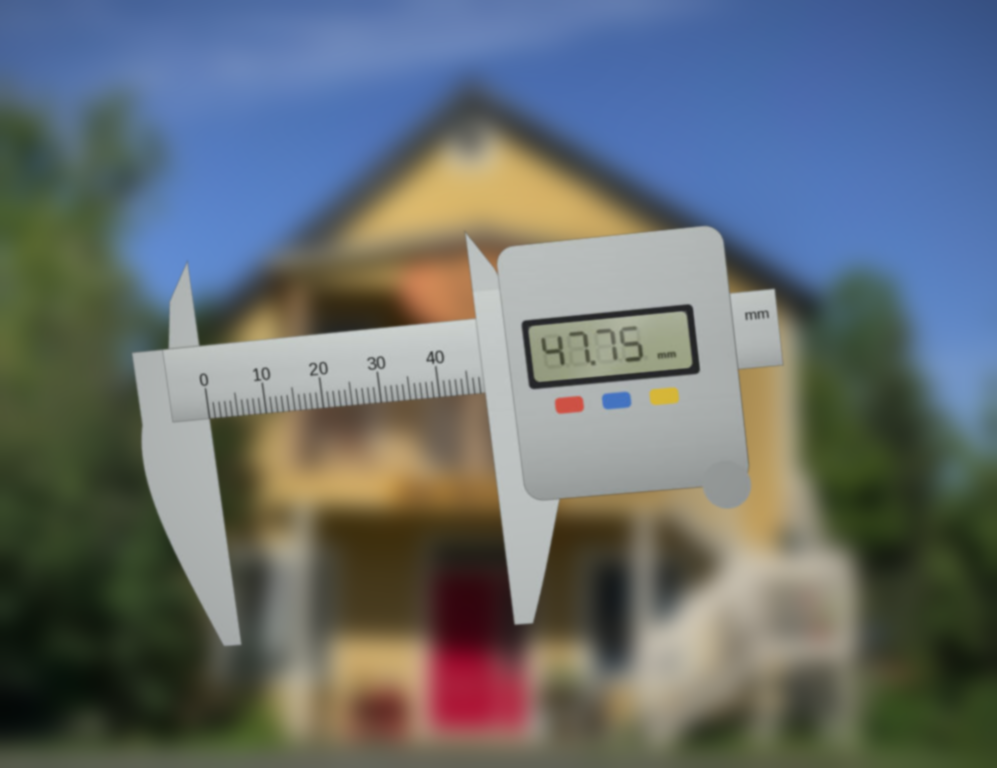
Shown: 47.75,mm
